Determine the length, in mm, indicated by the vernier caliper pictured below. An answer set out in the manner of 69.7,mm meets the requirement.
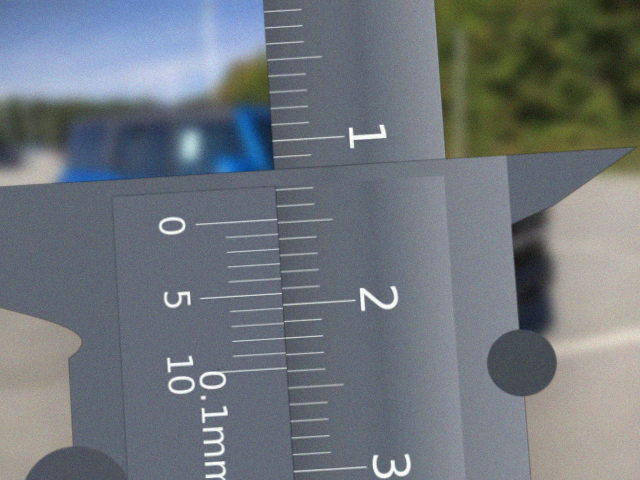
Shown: 14.8,mm
